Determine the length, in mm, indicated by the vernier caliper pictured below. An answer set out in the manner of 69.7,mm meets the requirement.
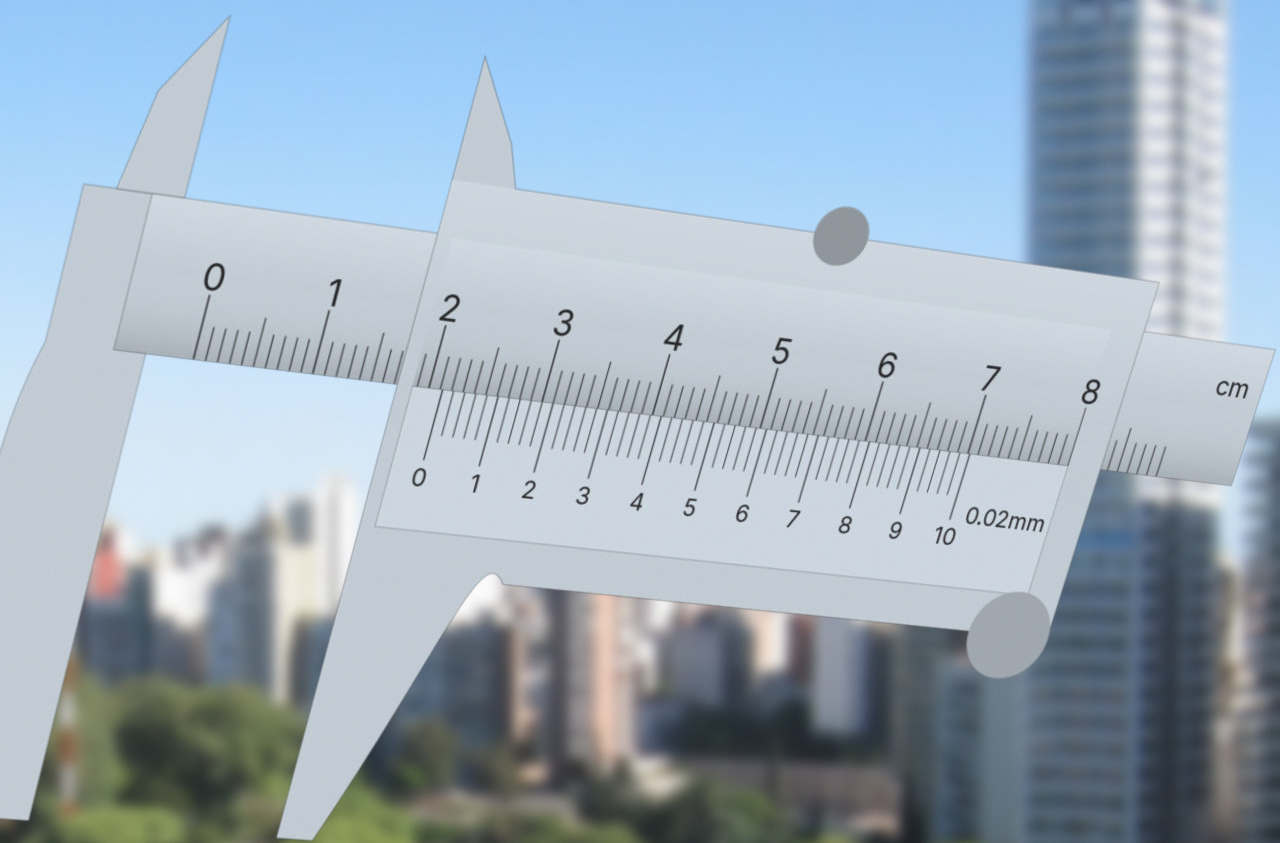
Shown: 21.2,mm
